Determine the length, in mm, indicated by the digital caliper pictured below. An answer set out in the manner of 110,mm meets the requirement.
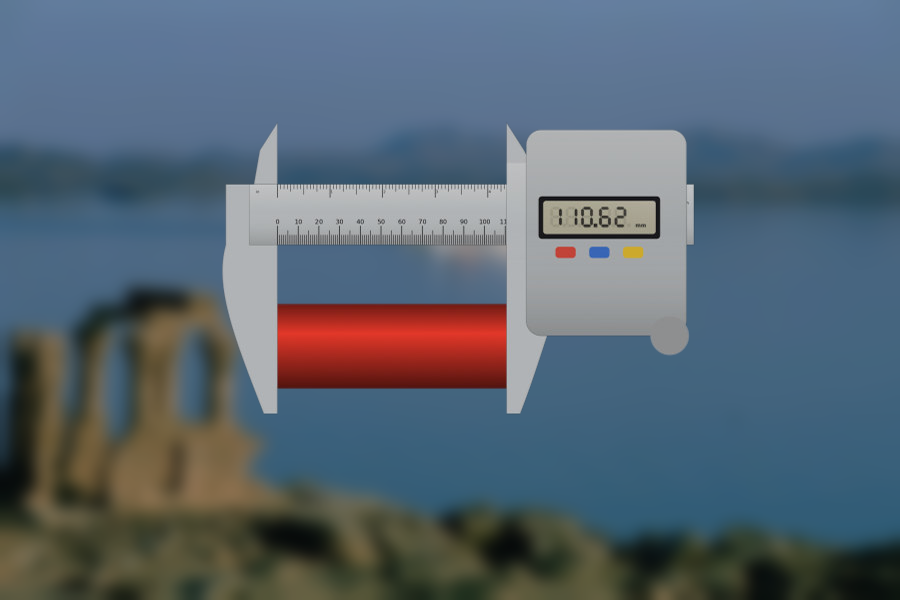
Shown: 110.62,mm
